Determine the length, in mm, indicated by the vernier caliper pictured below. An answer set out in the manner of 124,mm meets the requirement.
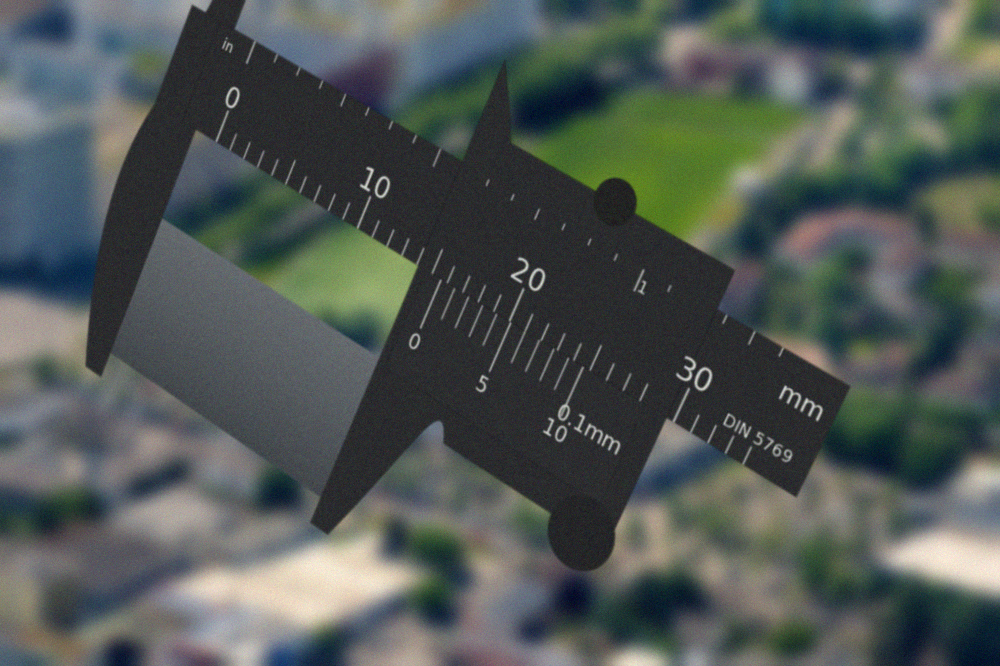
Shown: 15.6,mm
